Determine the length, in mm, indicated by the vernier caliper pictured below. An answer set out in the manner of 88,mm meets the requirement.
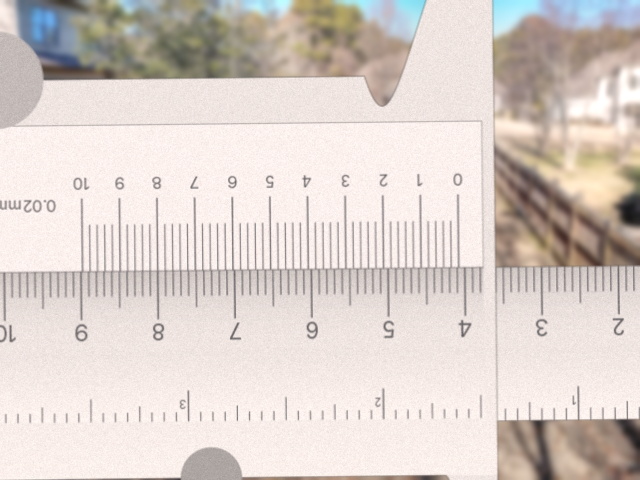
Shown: 40.8,mm
